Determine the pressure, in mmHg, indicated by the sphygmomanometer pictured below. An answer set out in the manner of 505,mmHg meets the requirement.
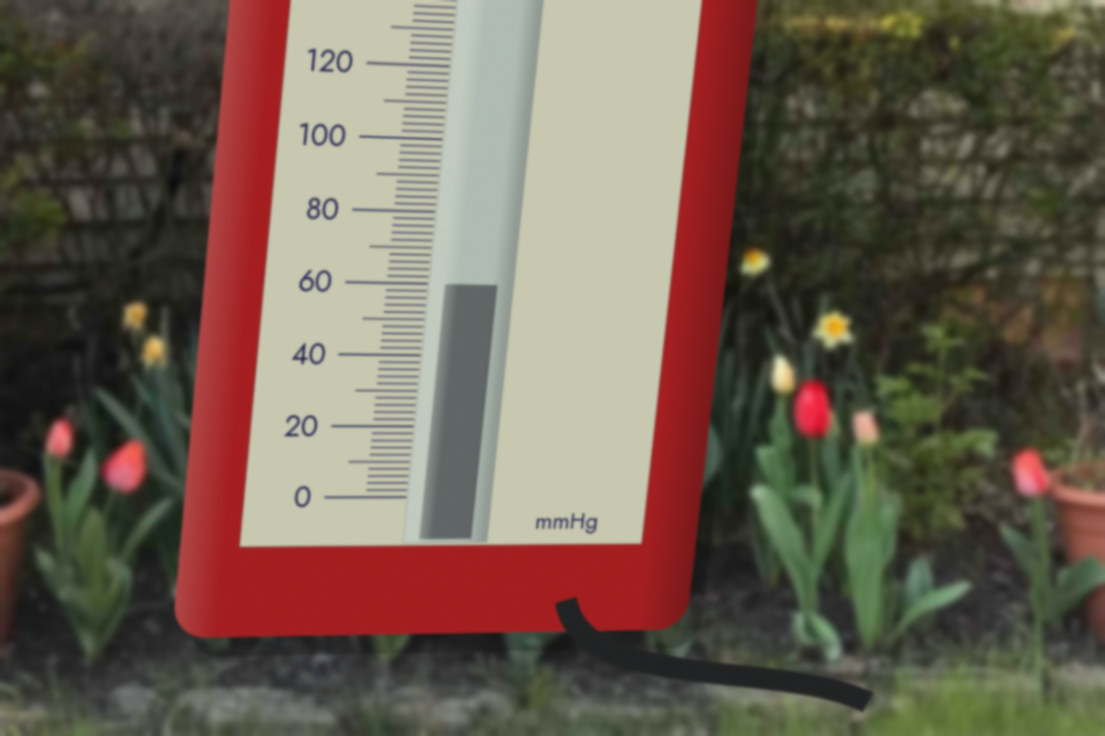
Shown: 60,mmHg
